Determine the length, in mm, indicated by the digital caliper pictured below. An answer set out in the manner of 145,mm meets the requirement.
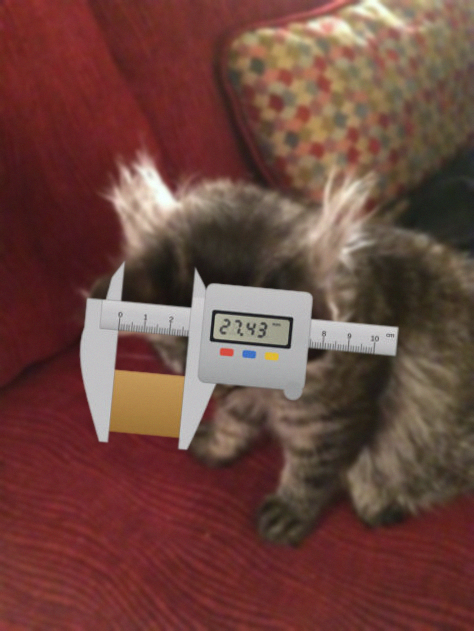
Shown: 27.43,mm
